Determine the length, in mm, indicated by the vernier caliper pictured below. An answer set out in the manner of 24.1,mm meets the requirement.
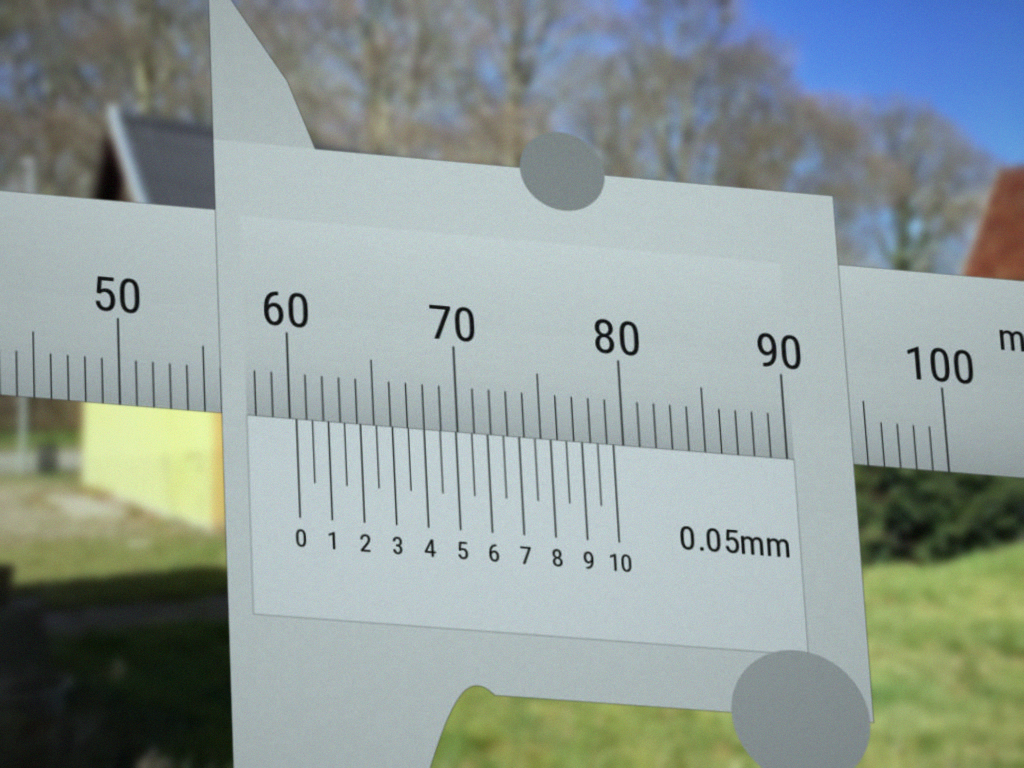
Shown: 60.4,mm
